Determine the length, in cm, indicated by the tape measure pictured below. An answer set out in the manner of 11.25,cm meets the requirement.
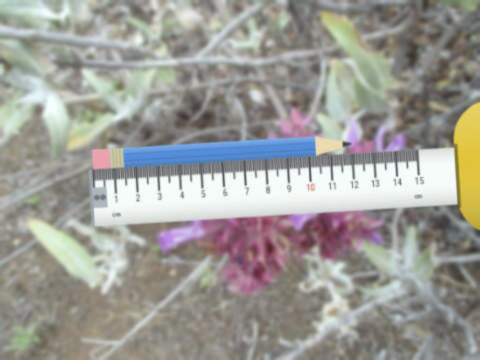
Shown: 12,cm
